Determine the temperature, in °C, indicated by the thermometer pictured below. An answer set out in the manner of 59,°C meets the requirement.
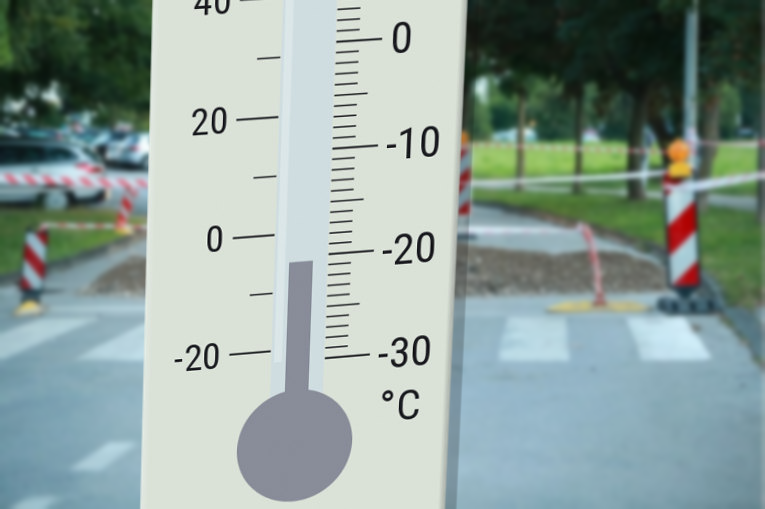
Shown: -20.5,°C
